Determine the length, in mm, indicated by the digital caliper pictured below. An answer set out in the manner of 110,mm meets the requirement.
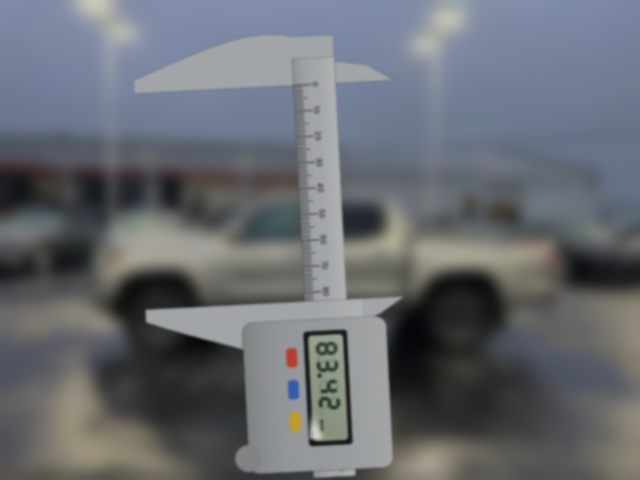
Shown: 83.42,mm
